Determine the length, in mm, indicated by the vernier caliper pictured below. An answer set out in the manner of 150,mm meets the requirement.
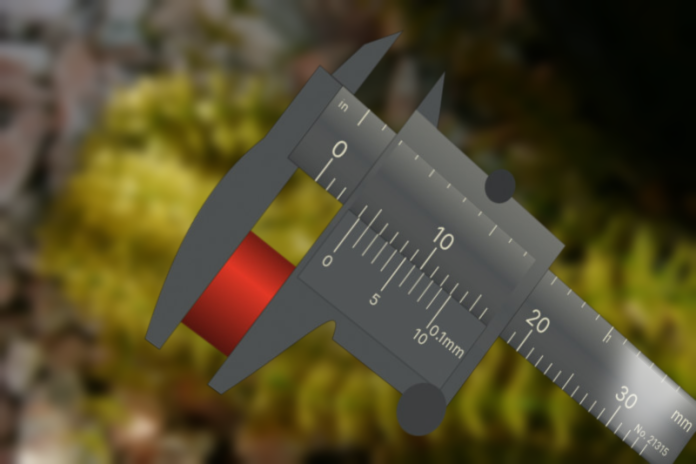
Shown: 4.1,mm
